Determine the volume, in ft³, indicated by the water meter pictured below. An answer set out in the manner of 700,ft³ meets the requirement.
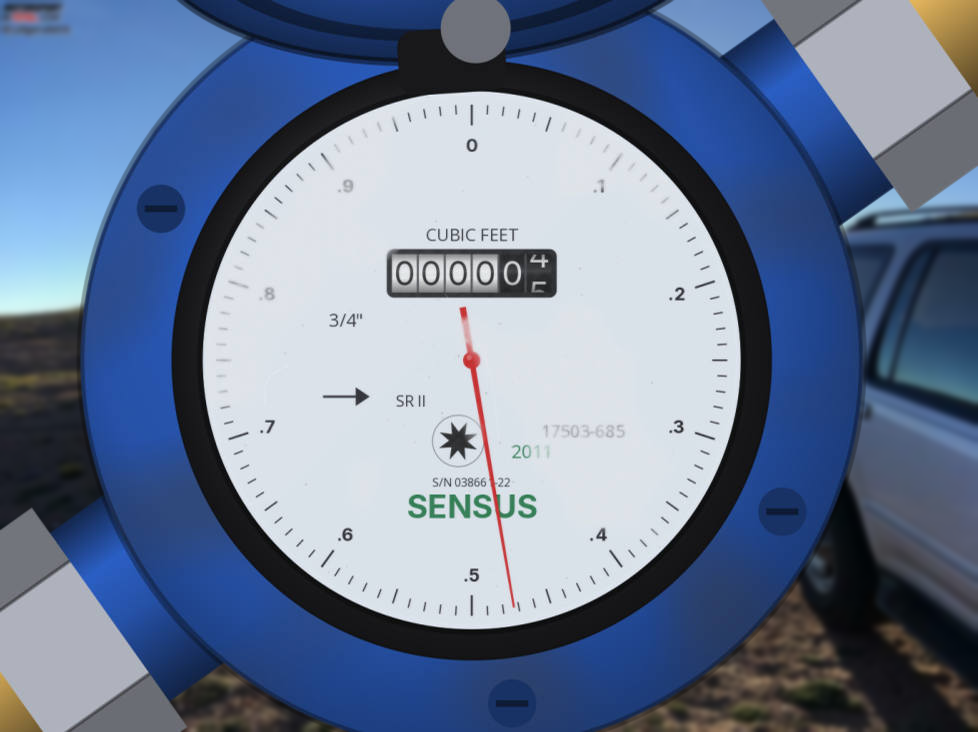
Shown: 4.47,ft³
